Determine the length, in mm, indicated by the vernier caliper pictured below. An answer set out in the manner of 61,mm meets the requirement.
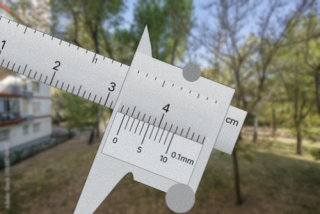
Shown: 33.8,mm
